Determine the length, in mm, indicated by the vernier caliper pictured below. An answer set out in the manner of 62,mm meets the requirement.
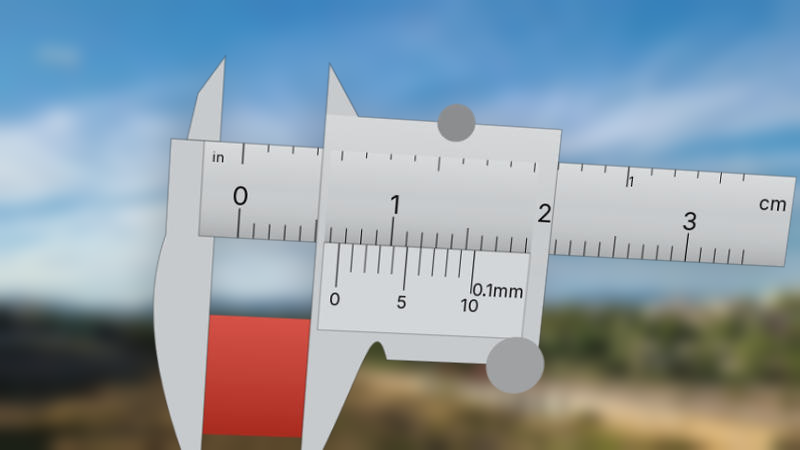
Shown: 6.6,mm
